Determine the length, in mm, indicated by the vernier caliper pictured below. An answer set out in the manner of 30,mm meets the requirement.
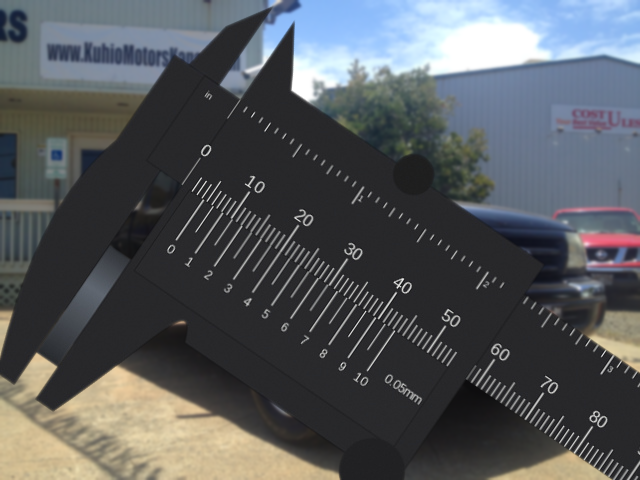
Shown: 4.4,mm
